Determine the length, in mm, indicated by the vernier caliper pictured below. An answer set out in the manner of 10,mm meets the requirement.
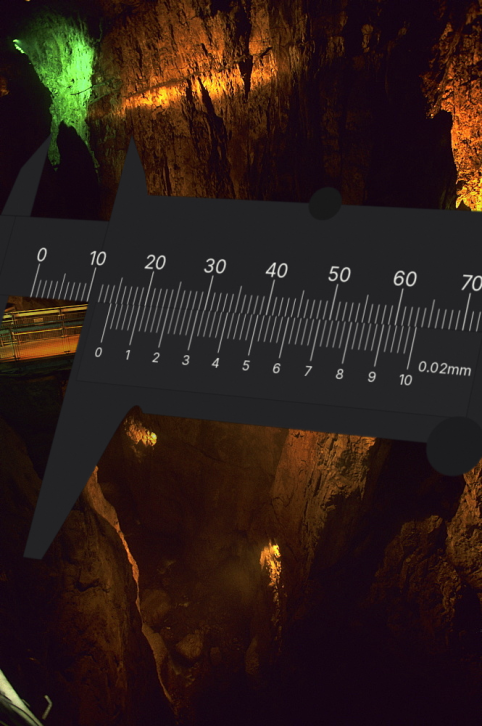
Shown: 14.2,mm
